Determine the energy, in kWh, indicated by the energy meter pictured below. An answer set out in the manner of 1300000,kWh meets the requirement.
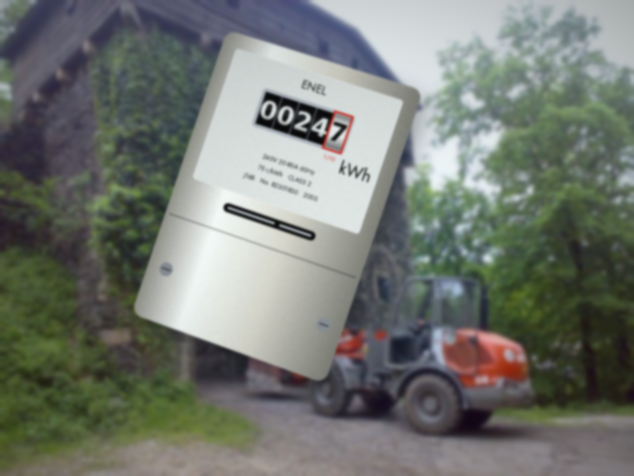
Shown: 24.7,kWh
